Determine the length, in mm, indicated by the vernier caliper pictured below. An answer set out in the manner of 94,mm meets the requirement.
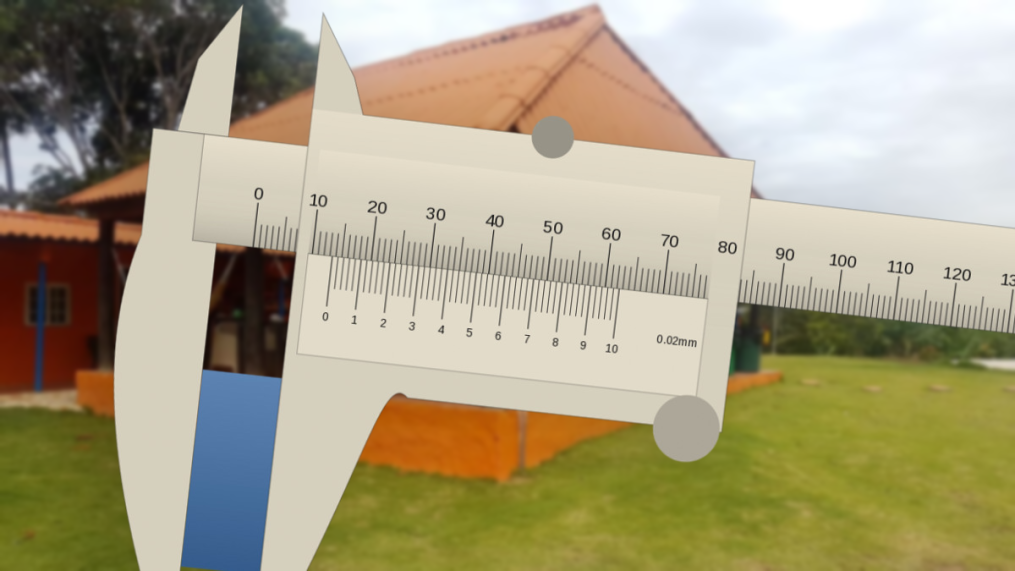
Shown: 13.4,mm
